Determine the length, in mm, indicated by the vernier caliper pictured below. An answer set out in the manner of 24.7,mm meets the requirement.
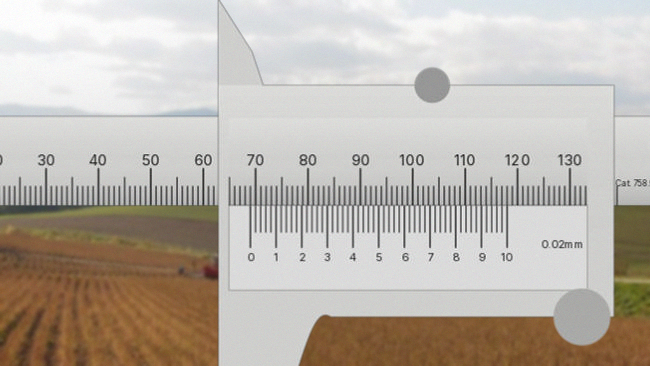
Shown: 69.0,mm
